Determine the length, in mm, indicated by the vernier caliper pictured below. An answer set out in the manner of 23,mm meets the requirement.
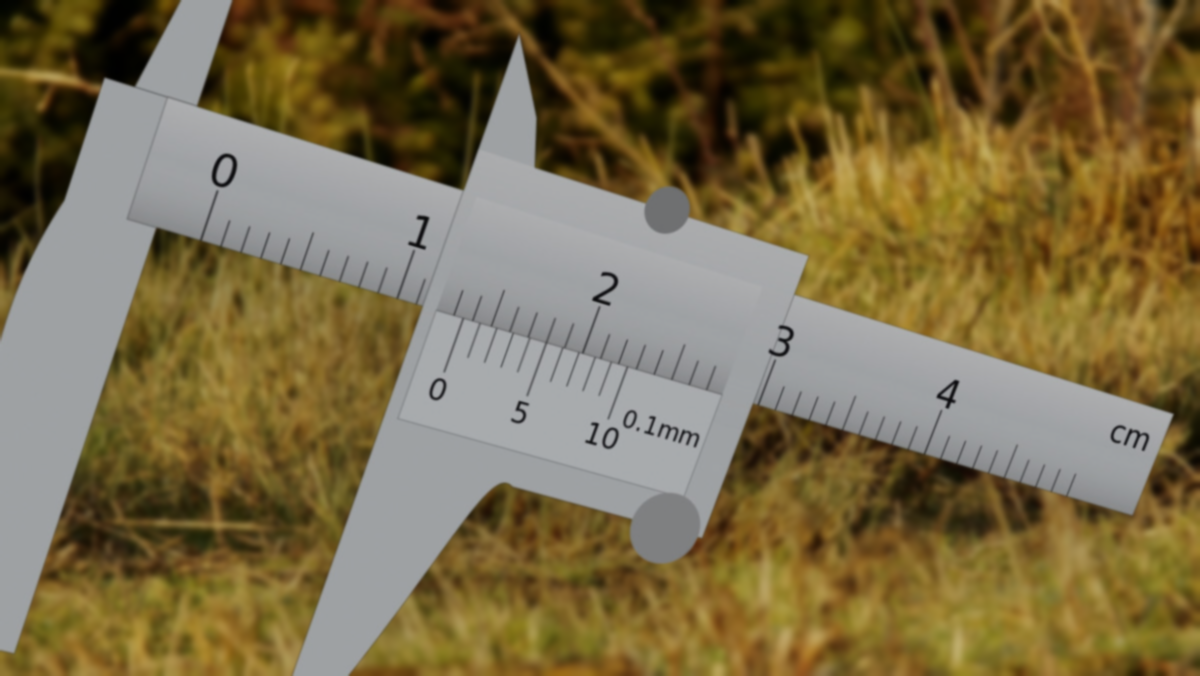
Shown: 13.5,mm
